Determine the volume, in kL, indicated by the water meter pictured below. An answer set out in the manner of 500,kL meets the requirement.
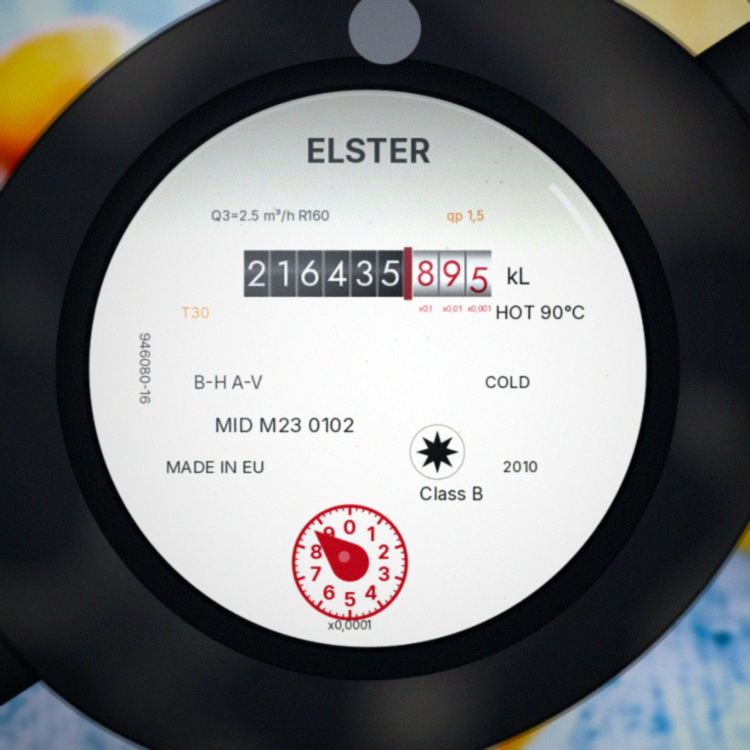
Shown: 216435.8948,kL
